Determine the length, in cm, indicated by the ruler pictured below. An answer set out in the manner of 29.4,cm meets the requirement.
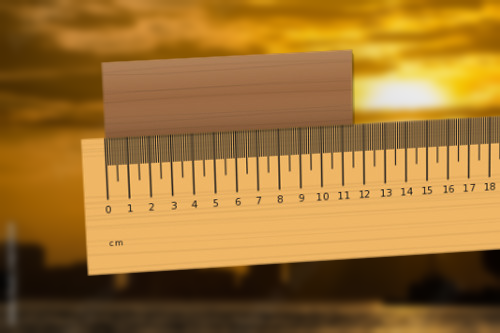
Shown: 11.5,cm
